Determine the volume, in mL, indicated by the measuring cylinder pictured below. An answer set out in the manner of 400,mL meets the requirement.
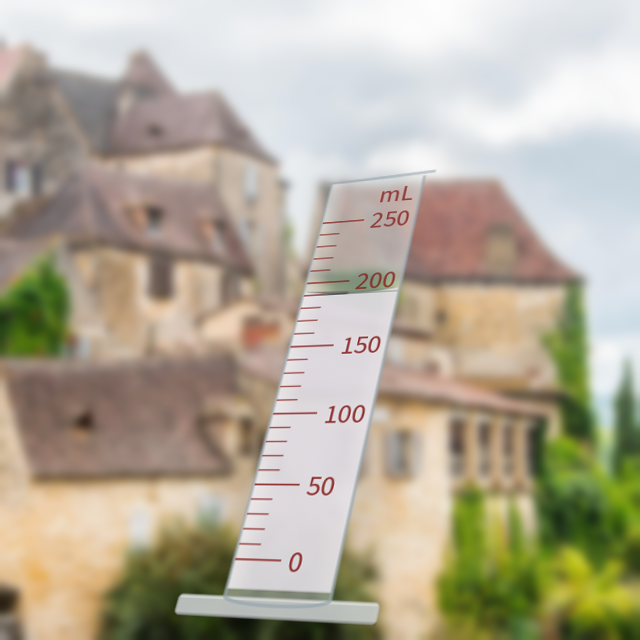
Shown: 190,mL
